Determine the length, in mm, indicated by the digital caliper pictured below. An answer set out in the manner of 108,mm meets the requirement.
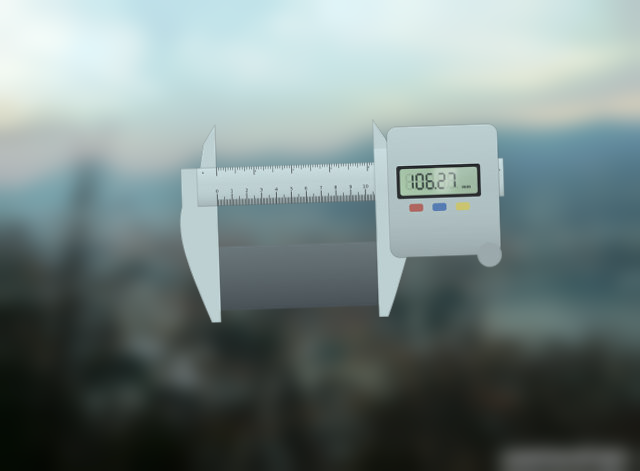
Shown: 106.27,mm
